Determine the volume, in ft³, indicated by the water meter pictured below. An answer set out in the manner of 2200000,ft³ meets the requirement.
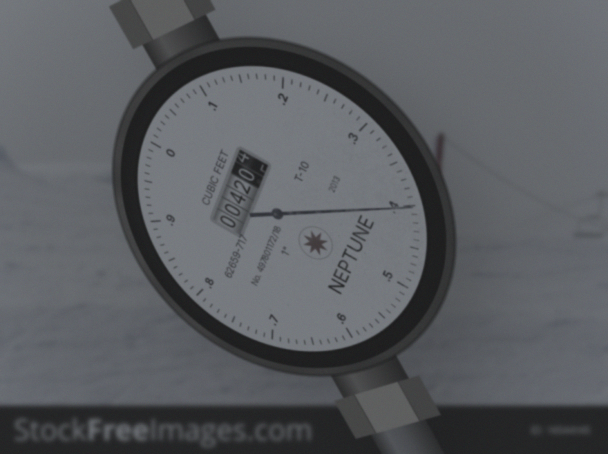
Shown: 4204.40,ft³
